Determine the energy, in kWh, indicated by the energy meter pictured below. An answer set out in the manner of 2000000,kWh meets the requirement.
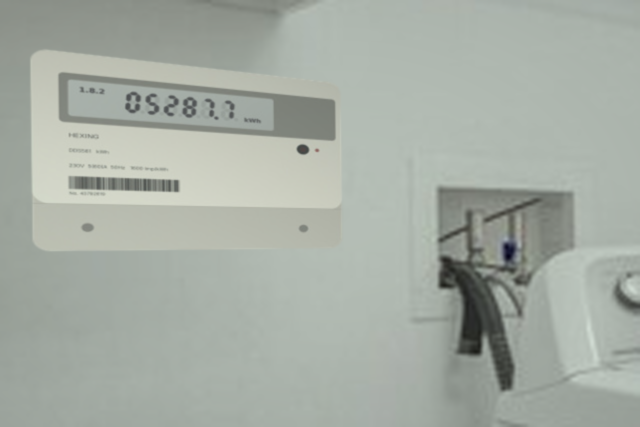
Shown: 5287.7,kWh
